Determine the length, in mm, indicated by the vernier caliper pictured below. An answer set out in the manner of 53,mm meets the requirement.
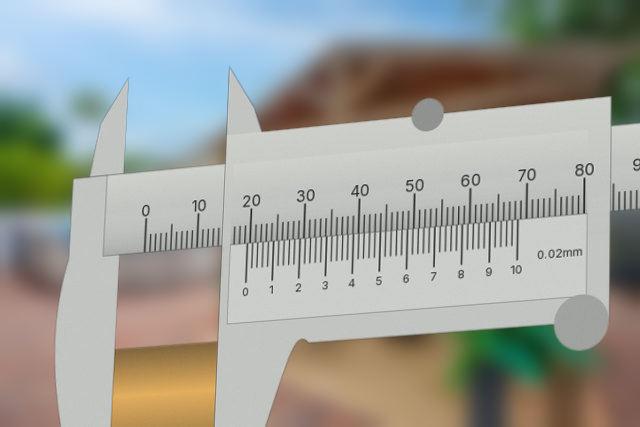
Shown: 19.5,mm
